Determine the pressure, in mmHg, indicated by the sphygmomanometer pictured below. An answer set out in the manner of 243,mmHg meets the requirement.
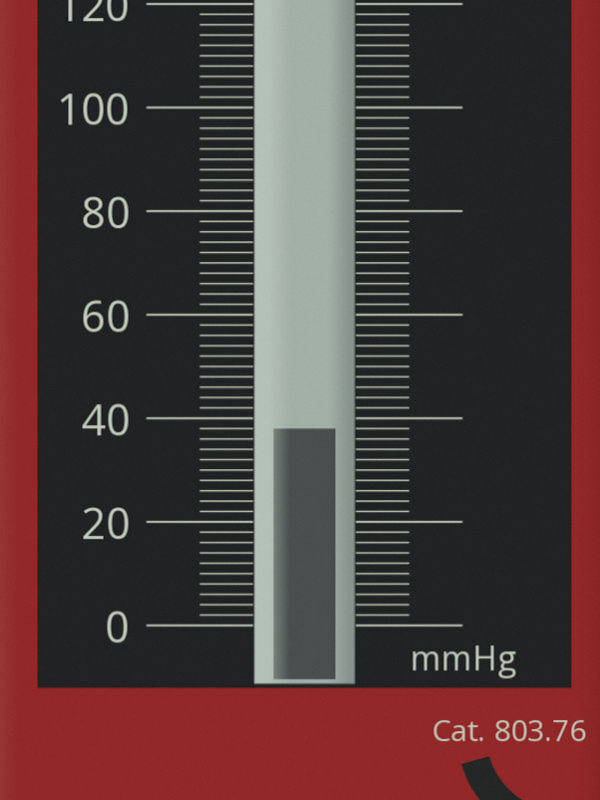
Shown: 38,mmHg
